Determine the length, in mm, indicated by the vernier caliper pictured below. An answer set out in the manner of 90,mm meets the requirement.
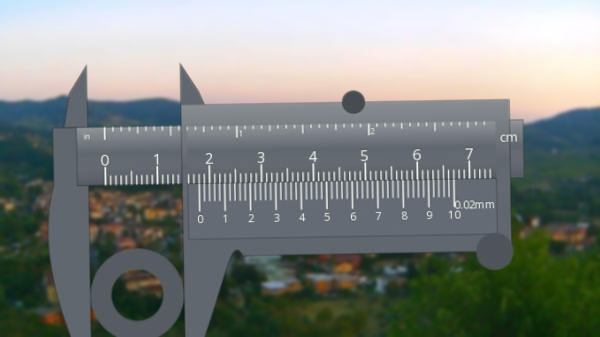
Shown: 18.0,mm
